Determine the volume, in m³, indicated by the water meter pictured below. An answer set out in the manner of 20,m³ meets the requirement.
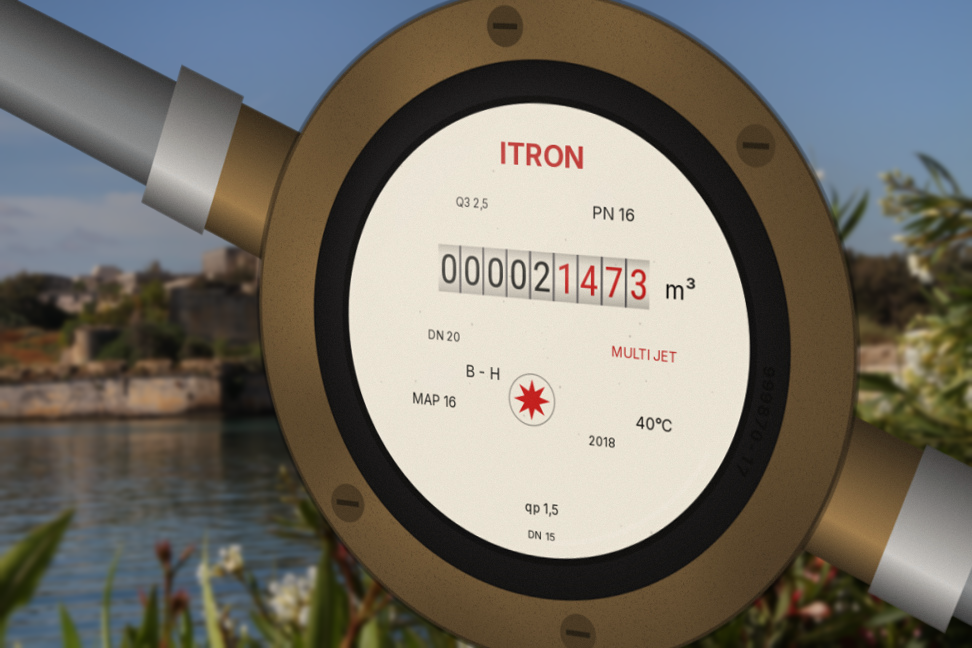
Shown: 2.1473,m³
